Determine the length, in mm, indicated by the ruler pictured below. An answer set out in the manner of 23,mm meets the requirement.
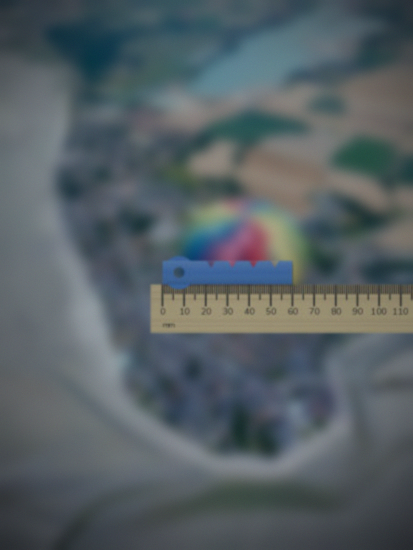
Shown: 60,mm
